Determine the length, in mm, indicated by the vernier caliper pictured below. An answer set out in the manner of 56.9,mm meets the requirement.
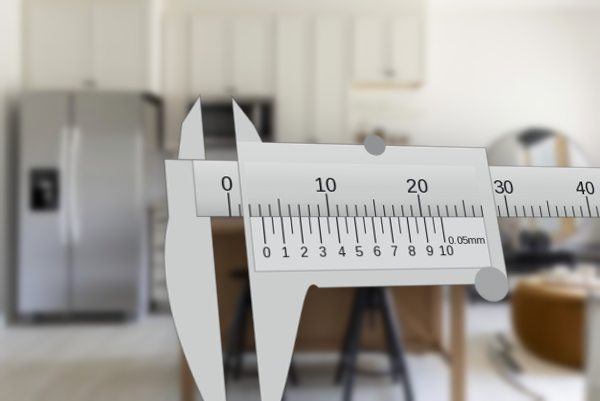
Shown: 3.2,mm
